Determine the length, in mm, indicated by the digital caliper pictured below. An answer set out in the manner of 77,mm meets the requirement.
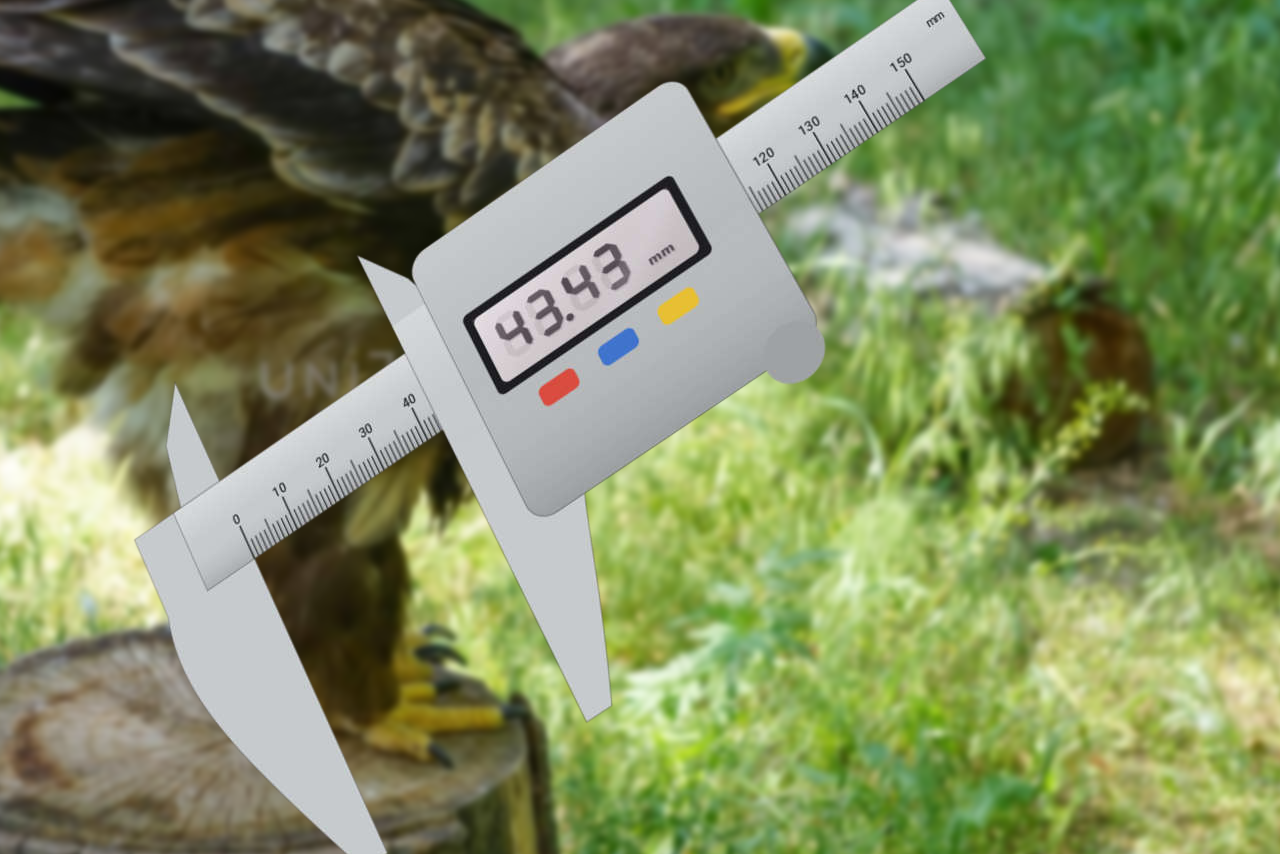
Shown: 43.43,mm
